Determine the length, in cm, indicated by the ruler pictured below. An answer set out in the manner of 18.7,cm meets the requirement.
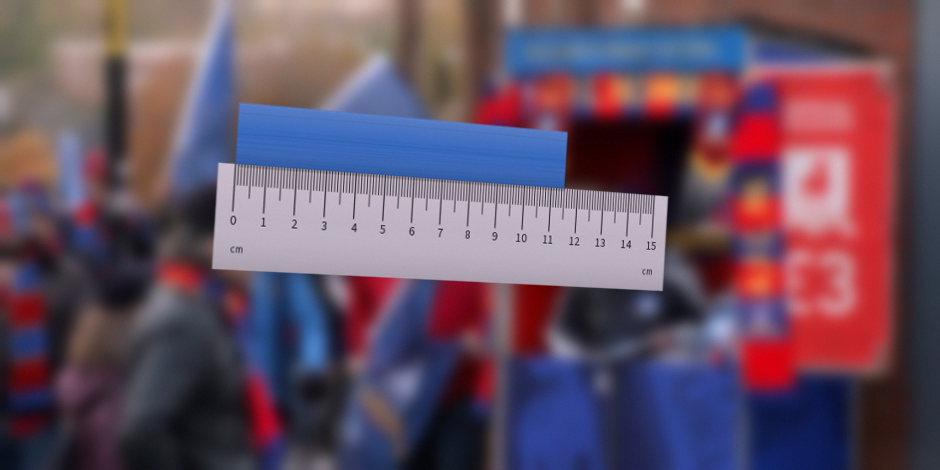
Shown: 11.5,cm
